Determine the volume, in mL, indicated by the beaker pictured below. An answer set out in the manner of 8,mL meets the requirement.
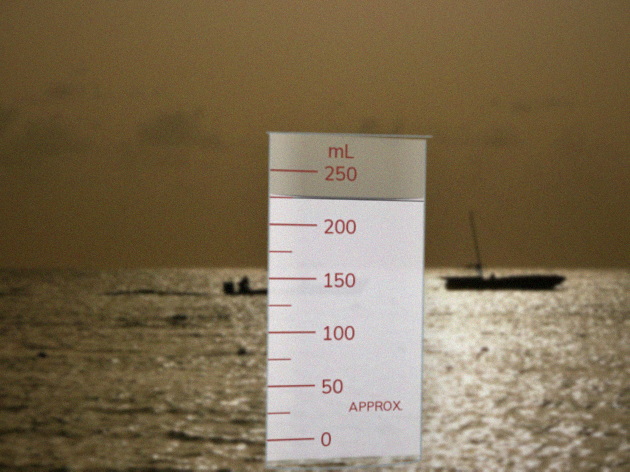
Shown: 225,mL
